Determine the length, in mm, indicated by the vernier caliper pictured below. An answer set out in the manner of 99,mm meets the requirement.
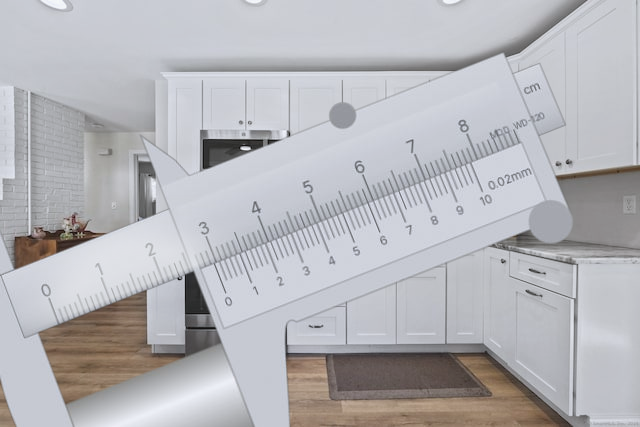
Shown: 29.6,mm
